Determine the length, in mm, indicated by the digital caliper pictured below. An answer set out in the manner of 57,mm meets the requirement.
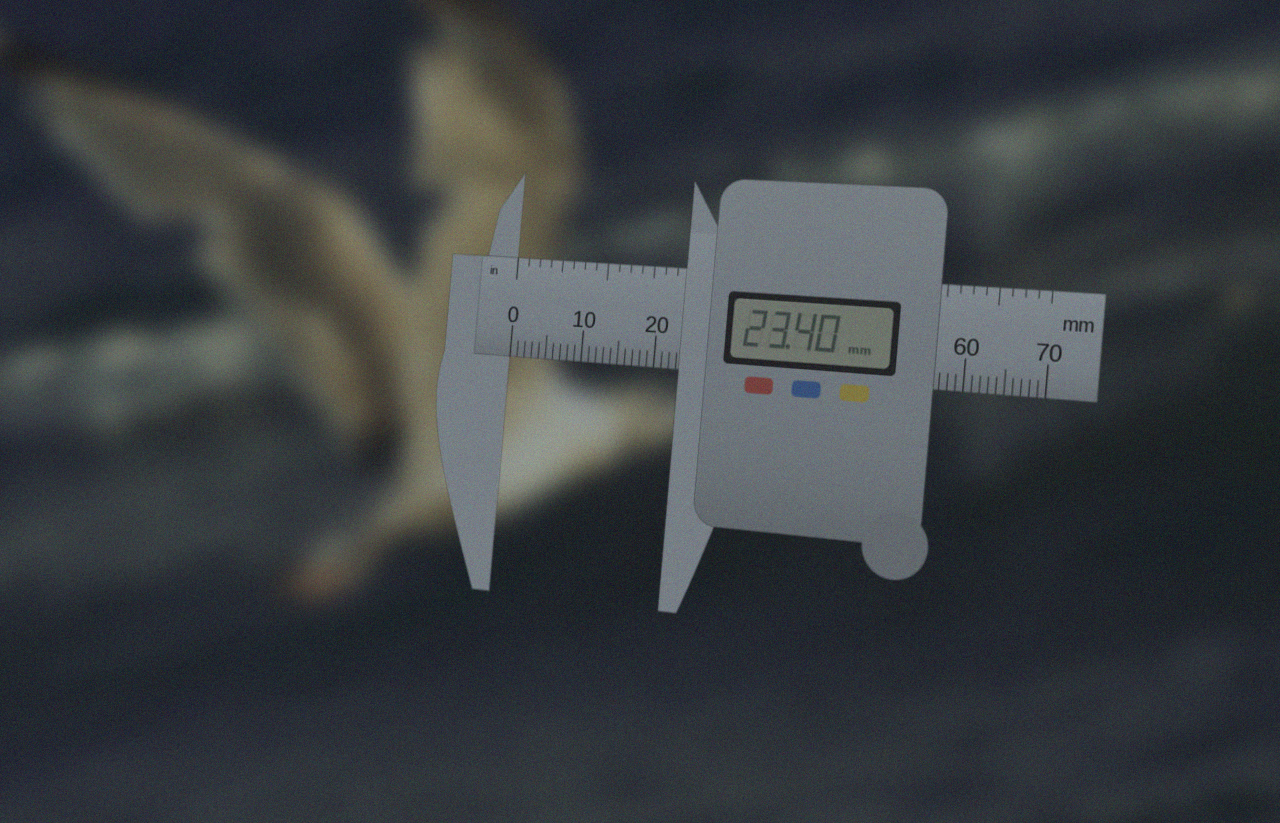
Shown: 23.40,mm
